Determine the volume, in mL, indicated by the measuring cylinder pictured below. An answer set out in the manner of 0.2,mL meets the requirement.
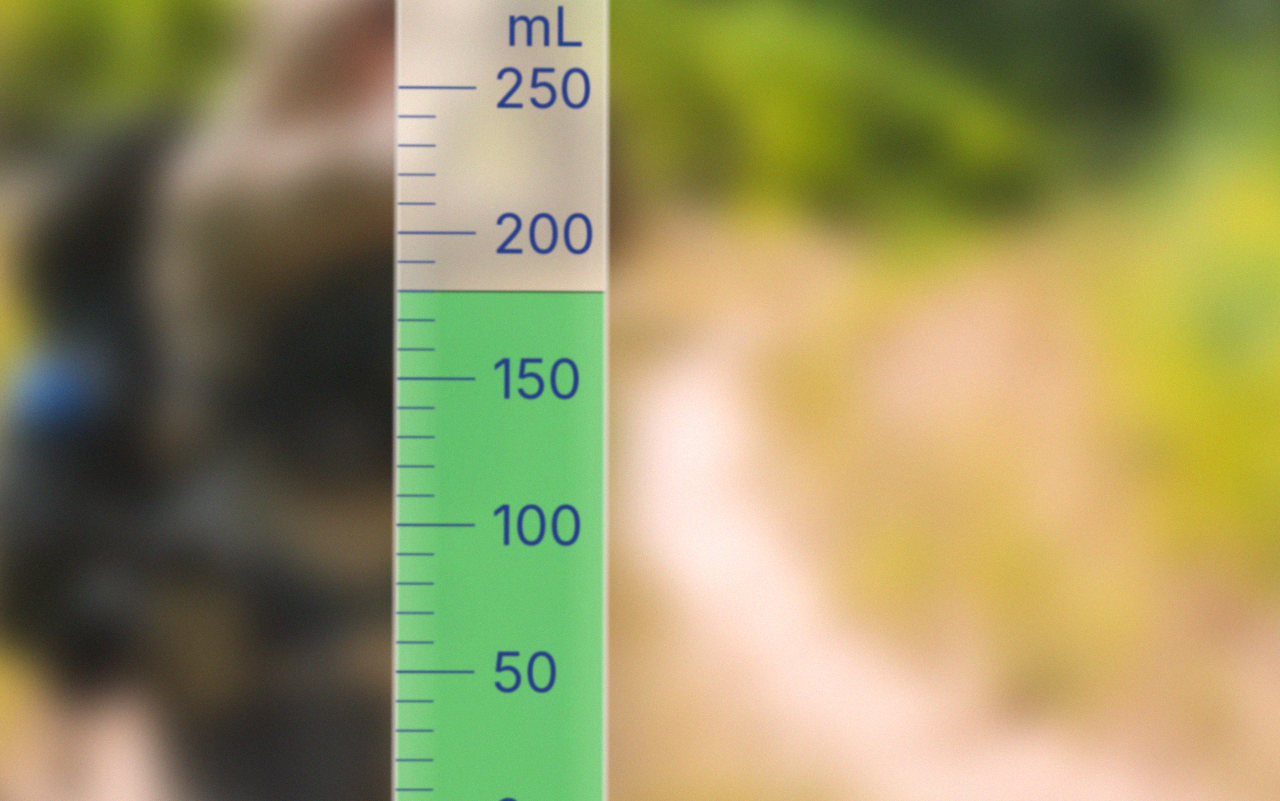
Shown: 180,mL
